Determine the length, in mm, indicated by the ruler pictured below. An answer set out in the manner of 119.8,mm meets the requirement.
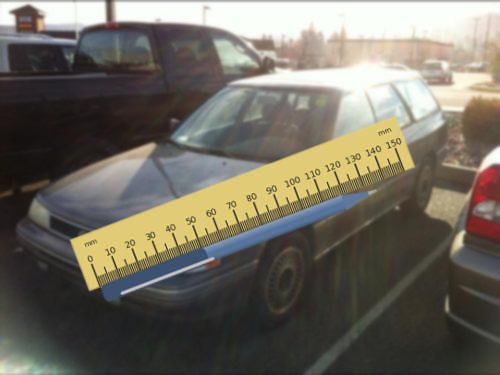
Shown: 135,mm
